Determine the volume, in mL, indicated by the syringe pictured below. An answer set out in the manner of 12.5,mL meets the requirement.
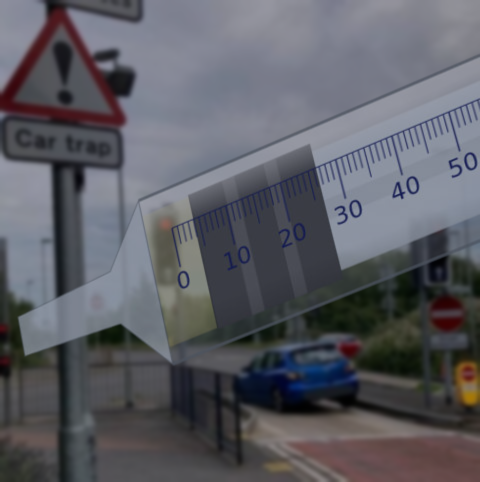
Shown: 4,mL
